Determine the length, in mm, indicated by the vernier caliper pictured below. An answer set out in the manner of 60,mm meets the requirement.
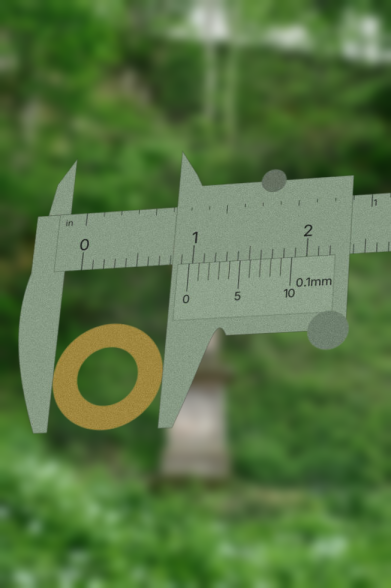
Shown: 9.7,mm
